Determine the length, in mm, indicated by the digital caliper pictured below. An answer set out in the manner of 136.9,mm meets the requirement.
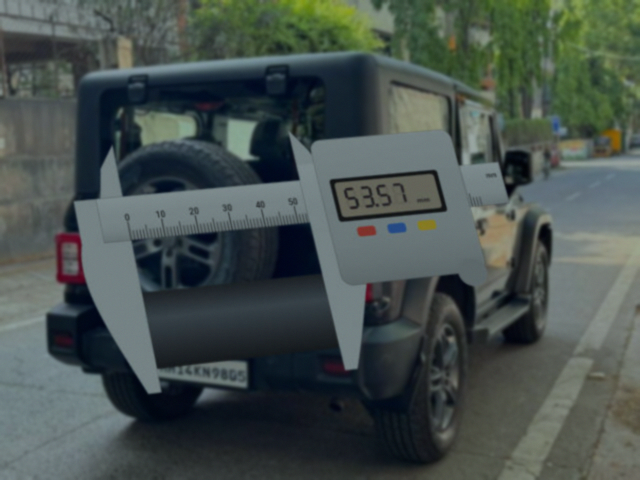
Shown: 53.57,mm
